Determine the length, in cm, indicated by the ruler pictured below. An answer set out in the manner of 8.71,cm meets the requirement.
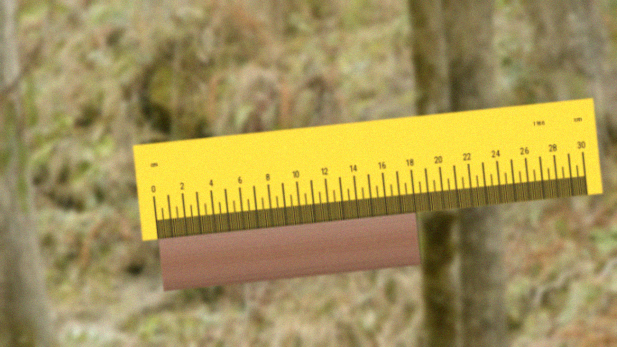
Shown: 18,cm
